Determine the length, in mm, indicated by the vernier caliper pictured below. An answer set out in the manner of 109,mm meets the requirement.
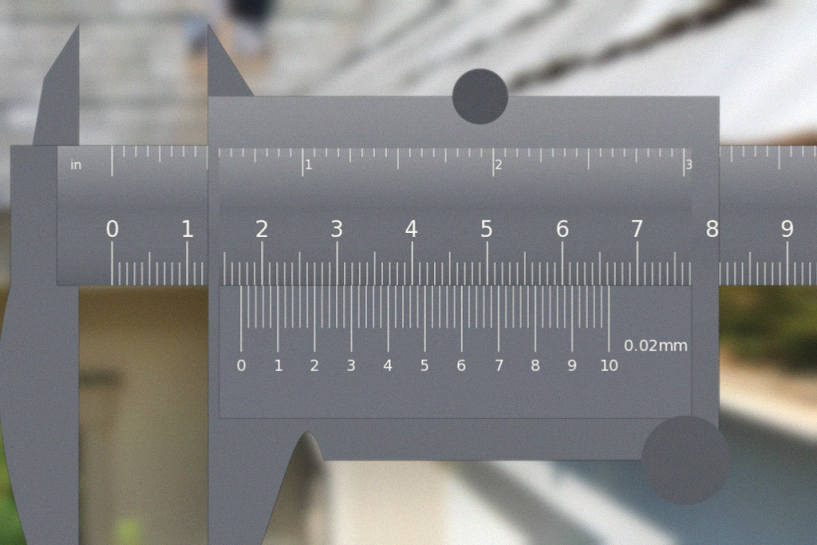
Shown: 17.2,mm
